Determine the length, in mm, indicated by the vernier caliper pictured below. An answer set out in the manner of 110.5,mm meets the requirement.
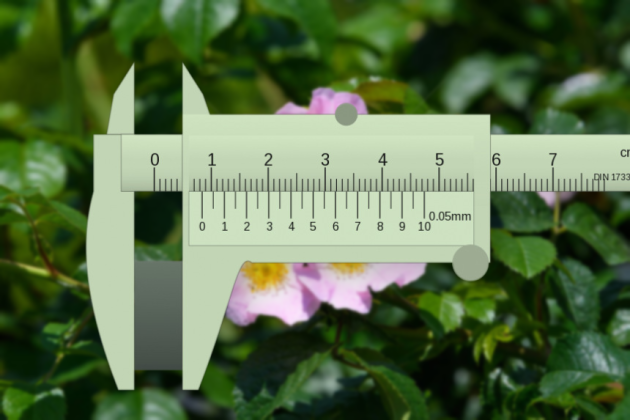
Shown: 8.4,mm
